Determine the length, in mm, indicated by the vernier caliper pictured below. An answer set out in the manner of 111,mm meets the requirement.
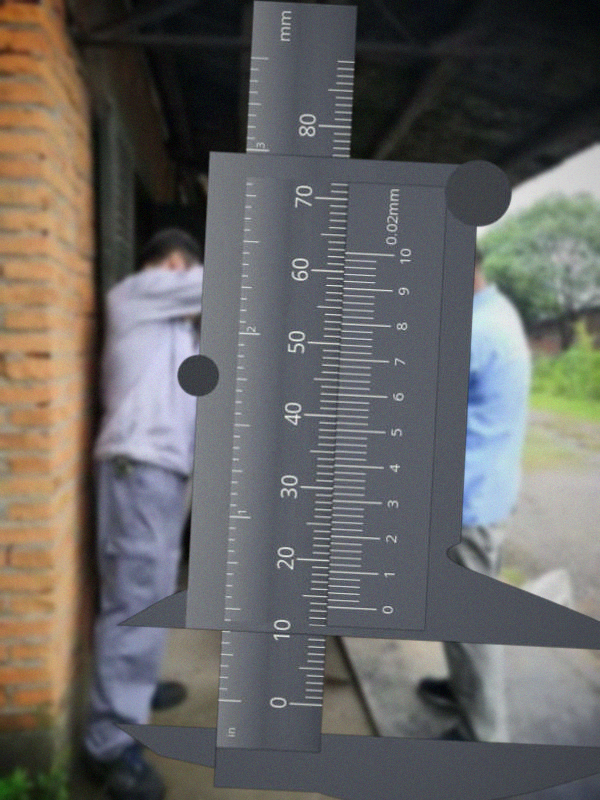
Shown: 13.6,mm
